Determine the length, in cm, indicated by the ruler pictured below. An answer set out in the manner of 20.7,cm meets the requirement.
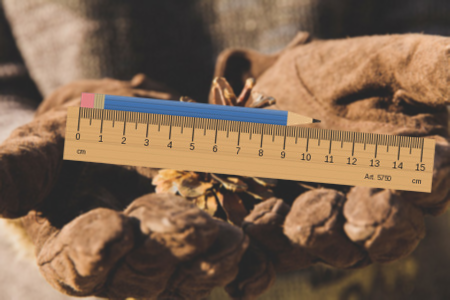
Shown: 10.5,cm
